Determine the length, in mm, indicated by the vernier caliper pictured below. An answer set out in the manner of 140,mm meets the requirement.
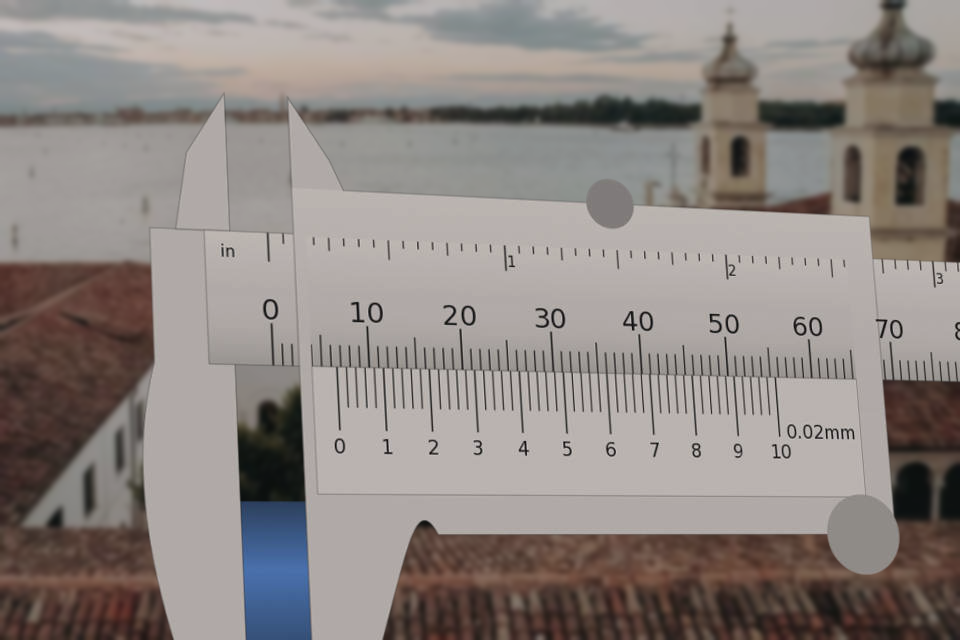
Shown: 6.6,mm
